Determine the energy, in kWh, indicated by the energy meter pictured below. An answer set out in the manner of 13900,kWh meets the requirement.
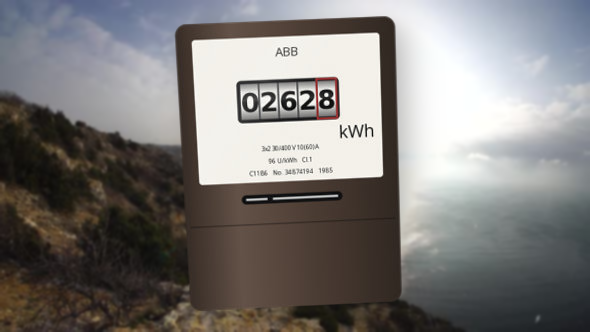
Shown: 262.8,kWh
